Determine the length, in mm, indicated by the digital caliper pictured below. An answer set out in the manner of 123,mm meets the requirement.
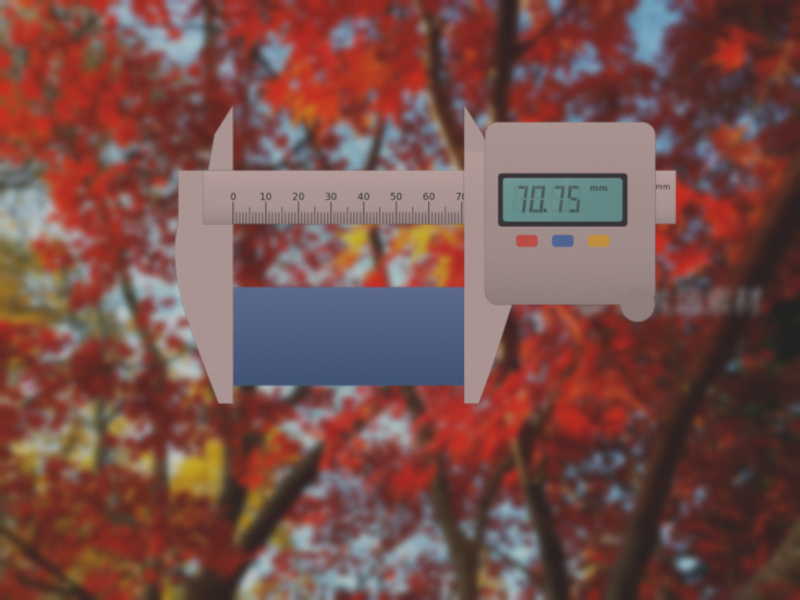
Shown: 70.75,mm
